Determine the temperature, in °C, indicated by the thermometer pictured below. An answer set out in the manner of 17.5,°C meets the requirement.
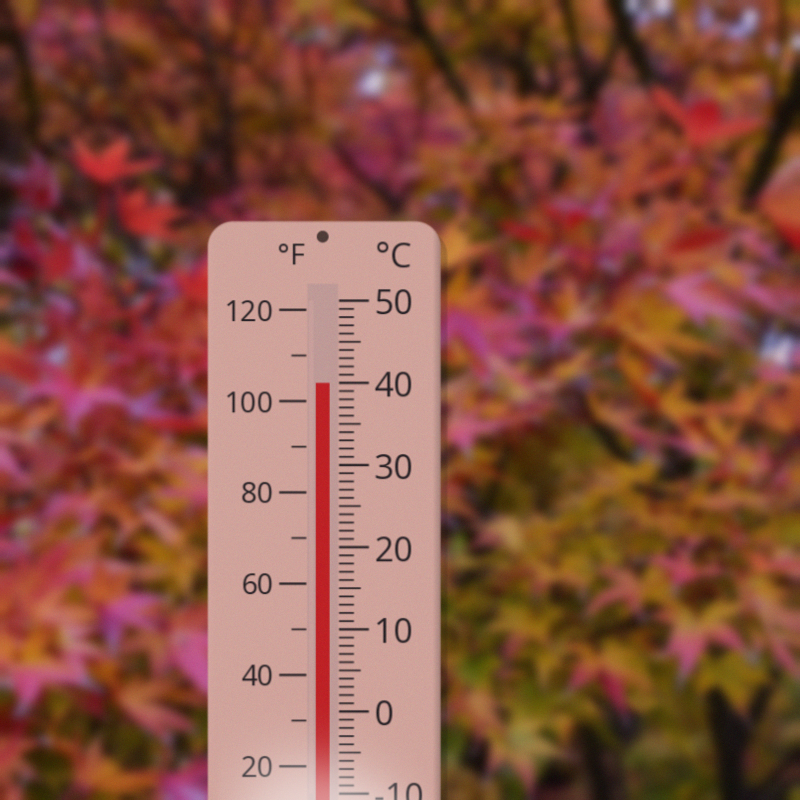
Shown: 40,°C
